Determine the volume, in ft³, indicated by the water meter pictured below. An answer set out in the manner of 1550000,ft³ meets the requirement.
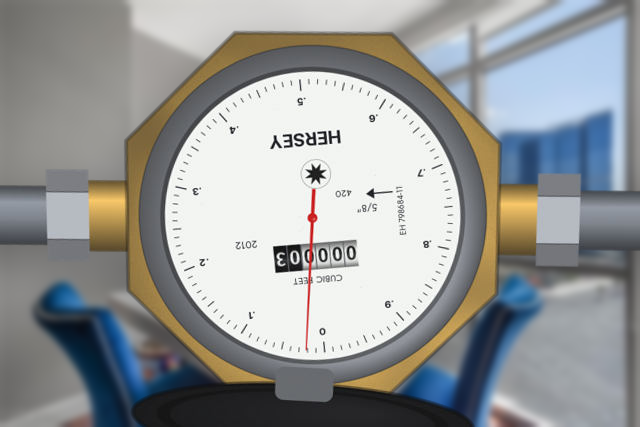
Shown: 3.02,ft³
